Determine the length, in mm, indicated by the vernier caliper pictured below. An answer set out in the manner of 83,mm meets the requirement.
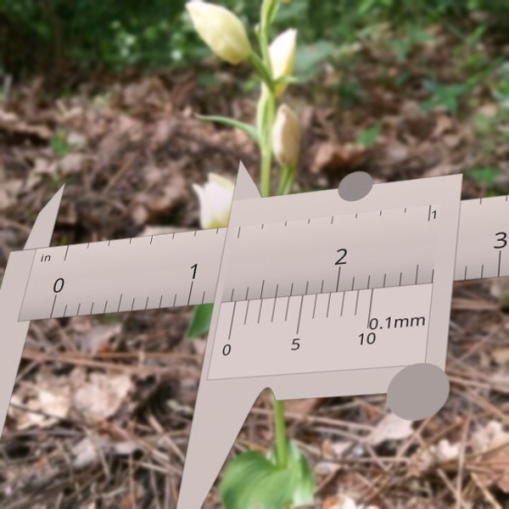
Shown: 13.3,mm
